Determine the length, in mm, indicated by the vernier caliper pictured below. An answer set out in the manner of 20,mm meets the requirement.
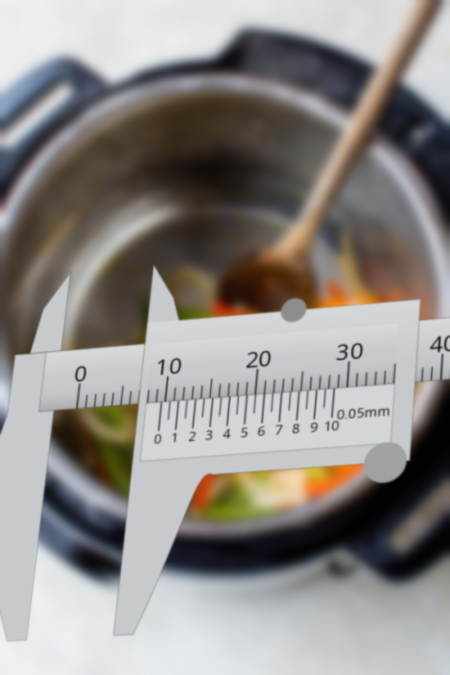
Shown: 9.6,mm
